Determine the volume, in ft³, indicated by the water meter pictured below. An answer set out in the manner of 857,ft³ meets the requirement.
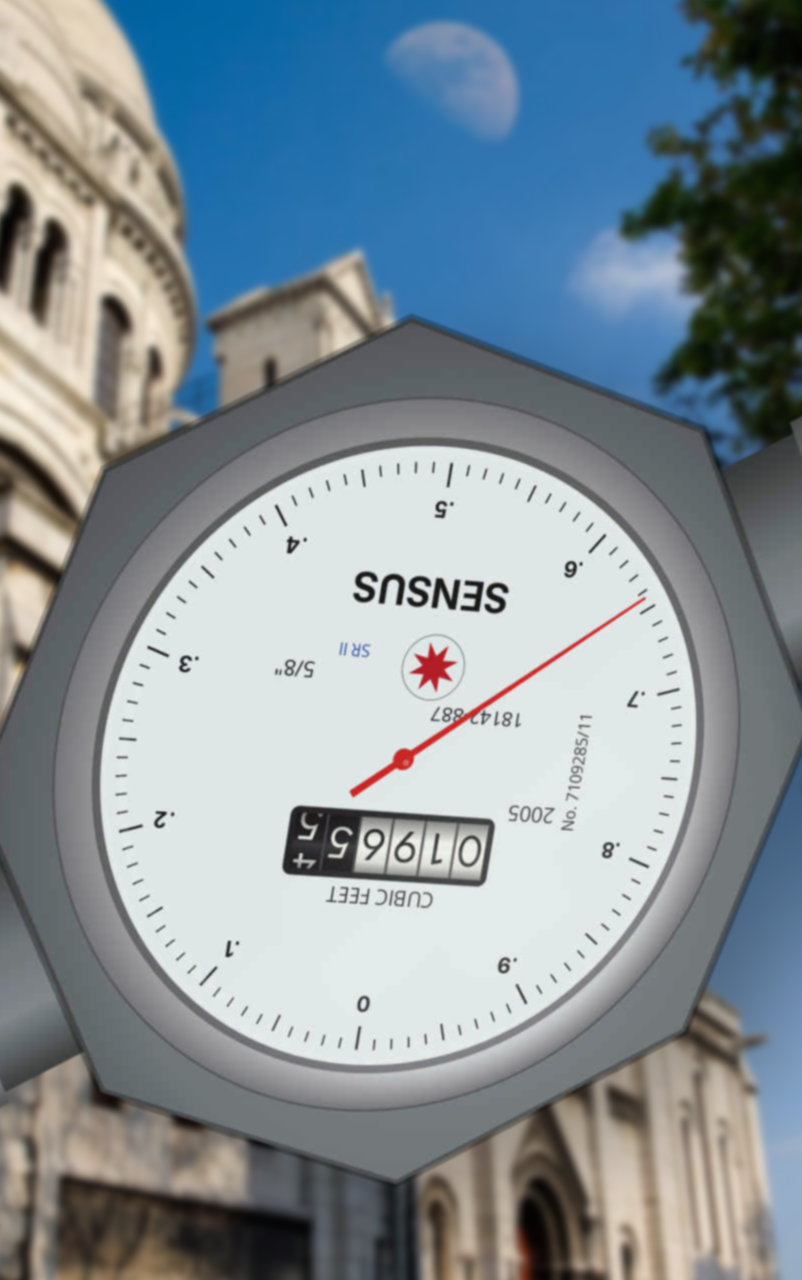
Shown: 19654.64,ft³
